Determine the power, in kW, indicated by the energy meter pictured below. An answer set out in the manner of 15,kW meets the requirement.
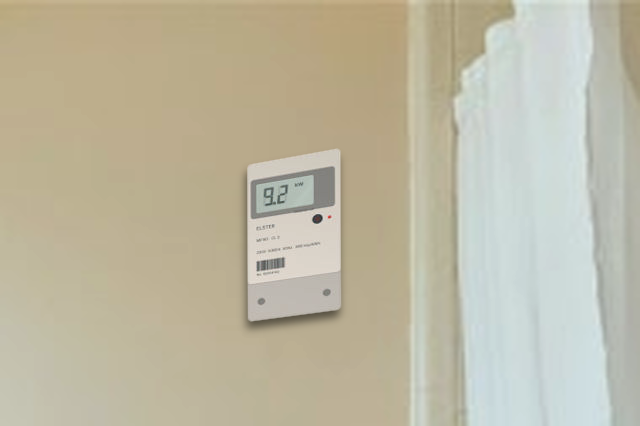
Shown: 9.2,kW
